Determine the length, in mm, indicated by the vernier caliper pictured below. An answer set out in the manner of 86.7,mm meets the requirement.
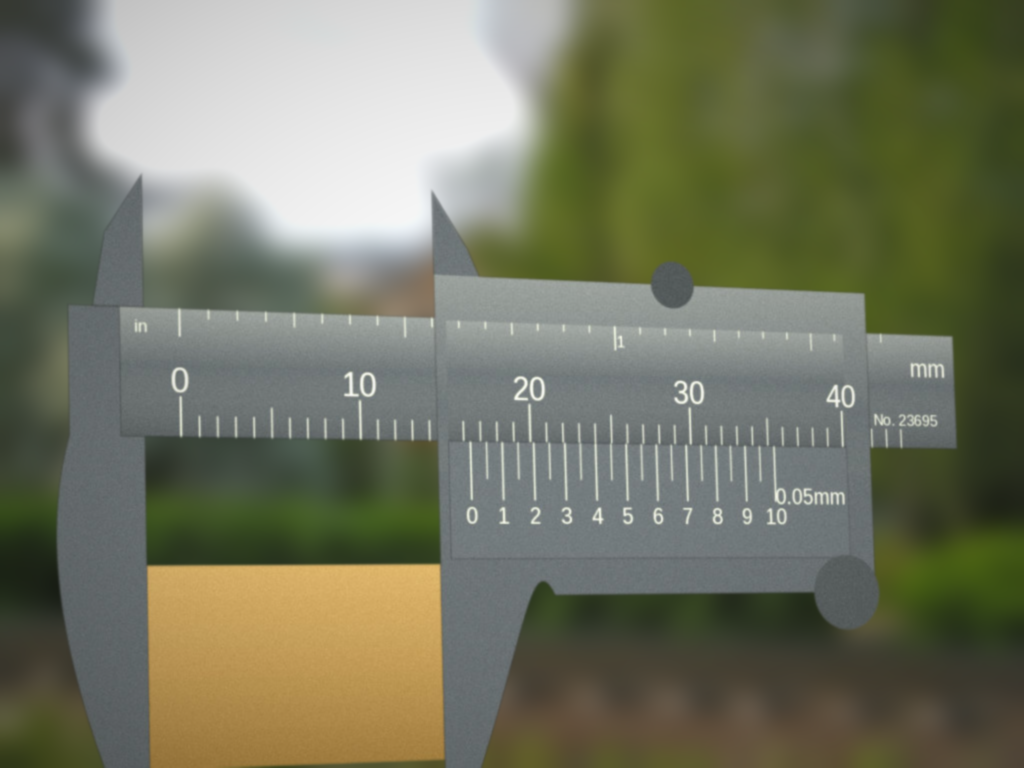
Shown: 16.4,mm
